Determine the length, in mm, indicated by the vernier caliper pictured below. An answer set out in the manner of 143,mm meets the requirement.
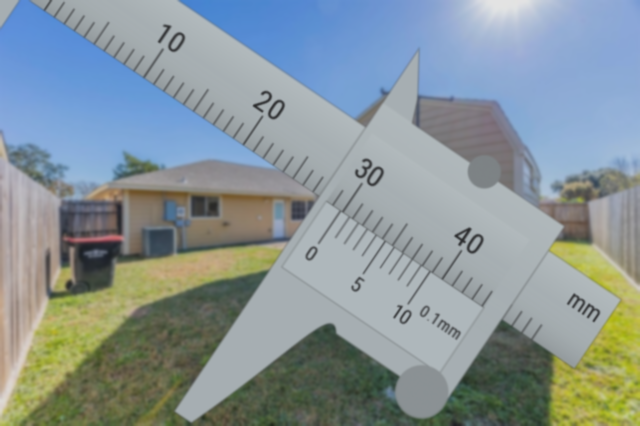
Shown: 29.8,mm
